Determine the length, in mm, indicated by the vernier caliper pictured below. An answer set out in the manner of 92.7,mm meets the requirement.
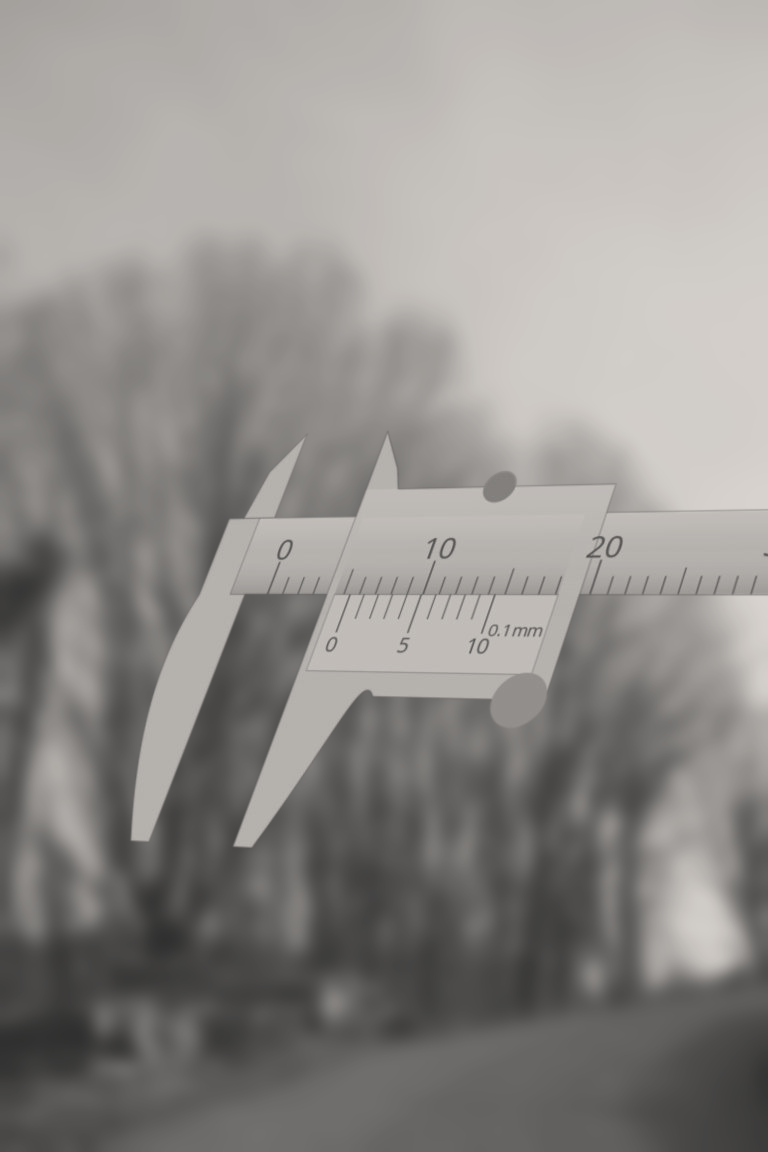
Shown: 5.4,mm
